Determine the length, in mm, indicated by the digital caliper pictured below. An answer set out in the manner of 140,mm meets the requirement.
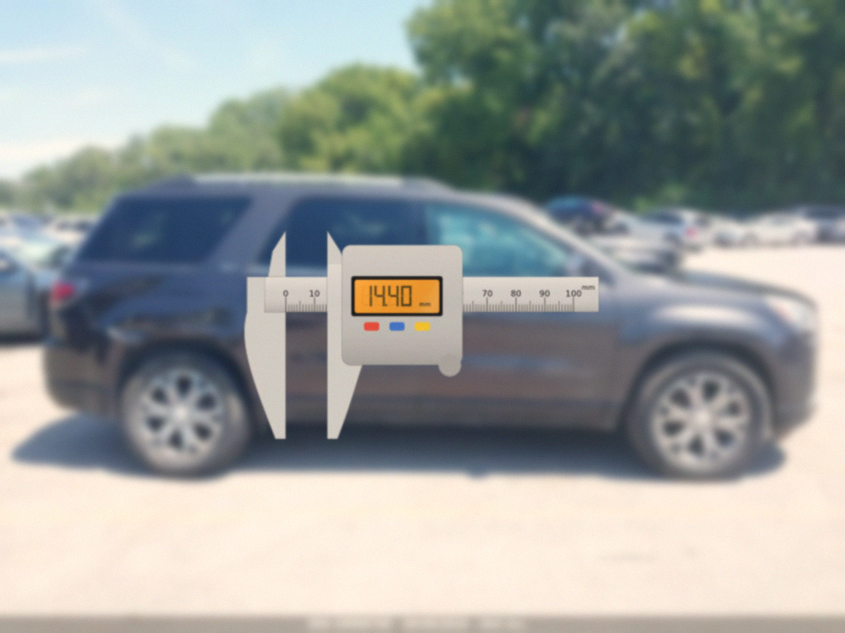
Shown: 14.40,mm
